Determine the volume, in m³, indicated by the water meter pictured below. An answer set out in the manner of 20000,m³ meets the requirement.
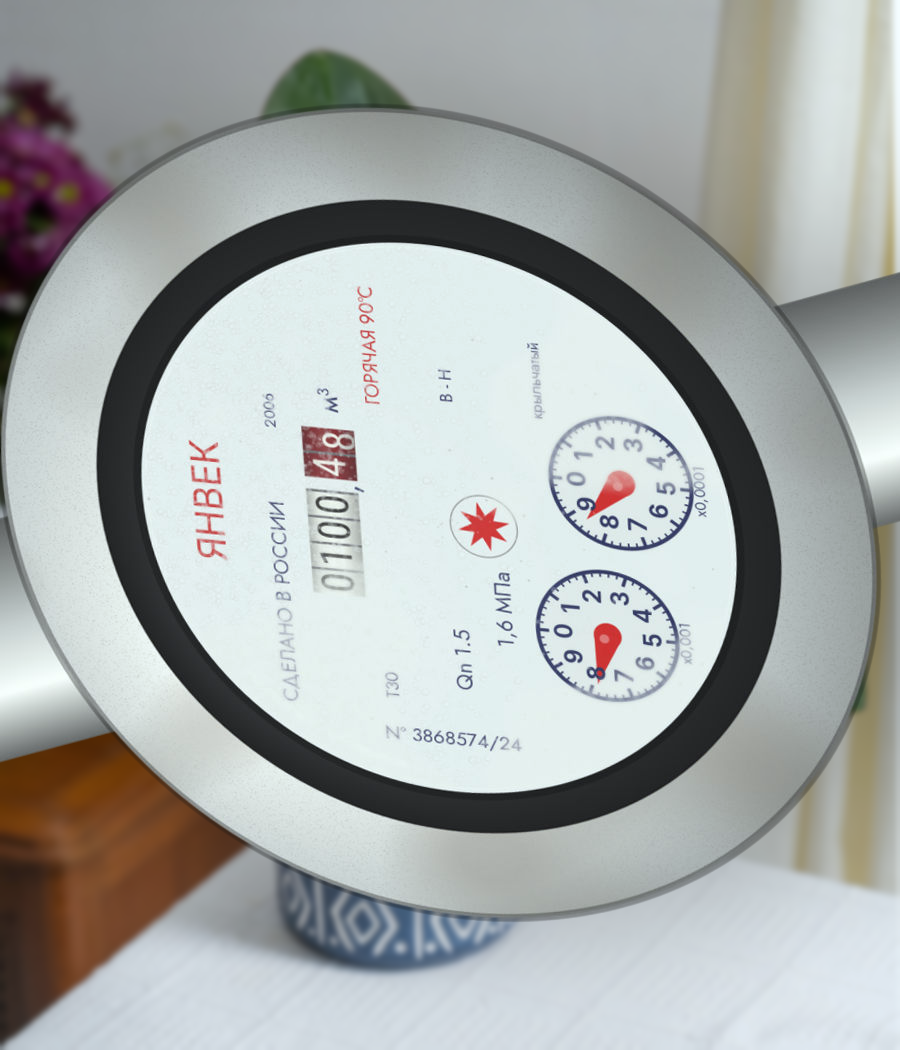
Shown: 100.4778,m³
